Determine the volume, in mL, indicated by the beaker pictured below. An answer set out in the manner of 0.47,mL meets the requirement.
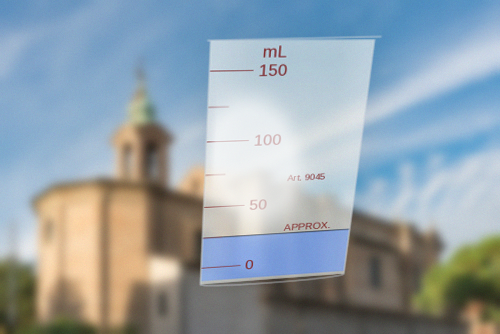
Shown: 25,mL
